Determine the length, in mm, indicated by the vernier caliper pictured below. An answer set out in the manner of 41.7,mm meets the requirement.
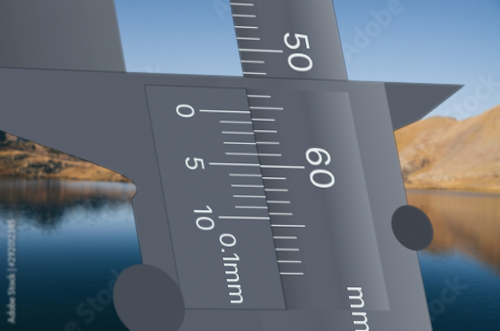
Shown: 55.4,mm
